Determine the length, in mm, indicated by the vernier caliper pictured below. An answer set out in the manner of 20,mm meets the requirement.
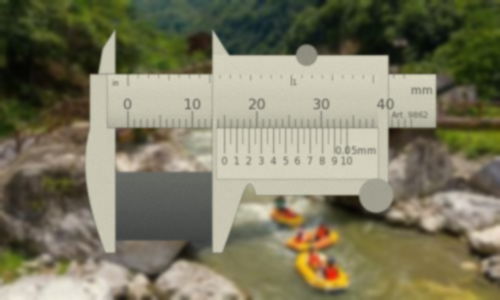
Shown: 15.0,mm
